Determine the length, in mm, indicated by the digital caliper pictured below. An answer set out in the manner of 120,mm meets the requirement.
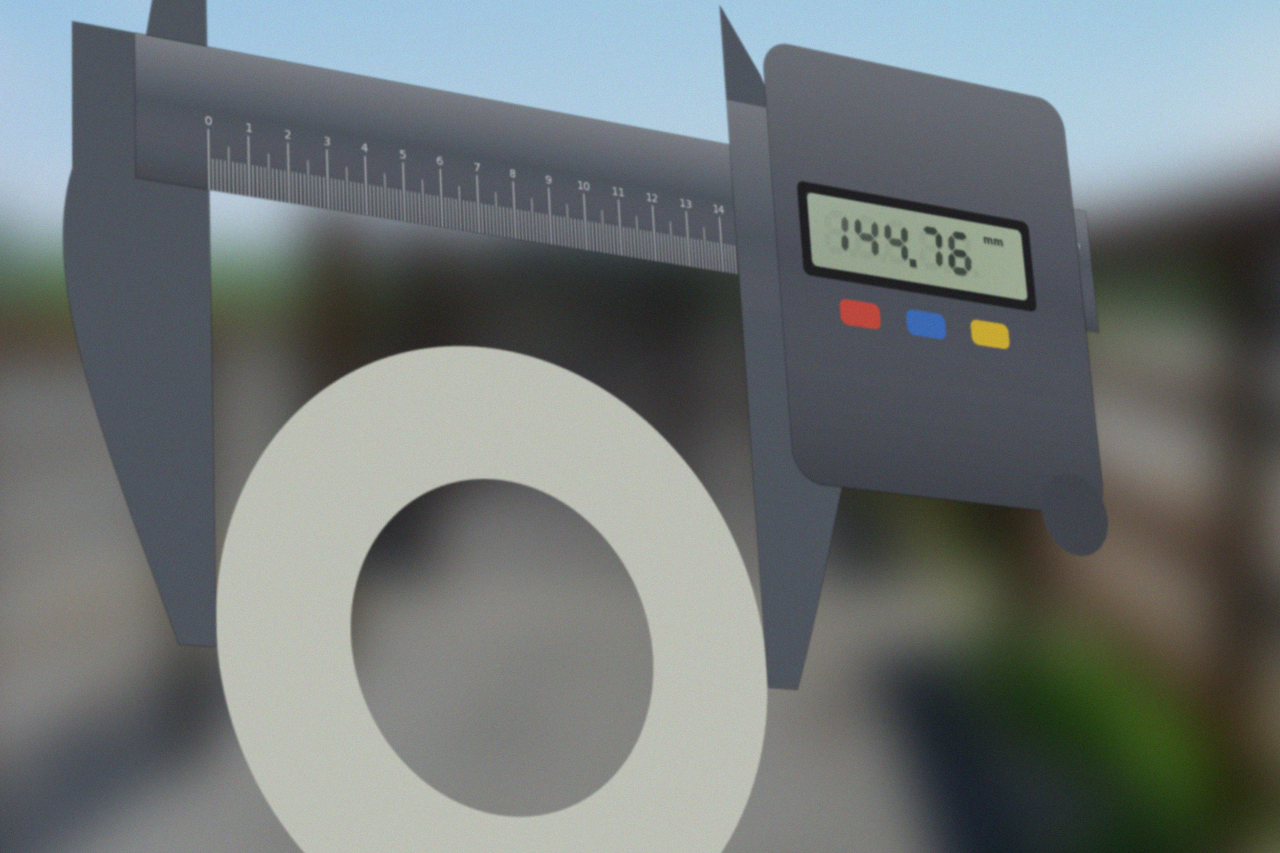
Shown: 144.76,mm
